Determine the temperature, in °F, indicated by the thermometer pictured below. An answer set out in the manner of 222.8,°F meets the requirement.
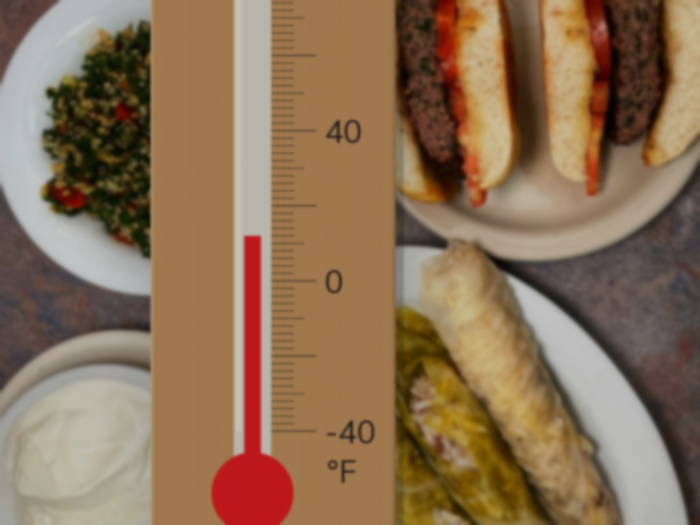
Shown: 12,°F
